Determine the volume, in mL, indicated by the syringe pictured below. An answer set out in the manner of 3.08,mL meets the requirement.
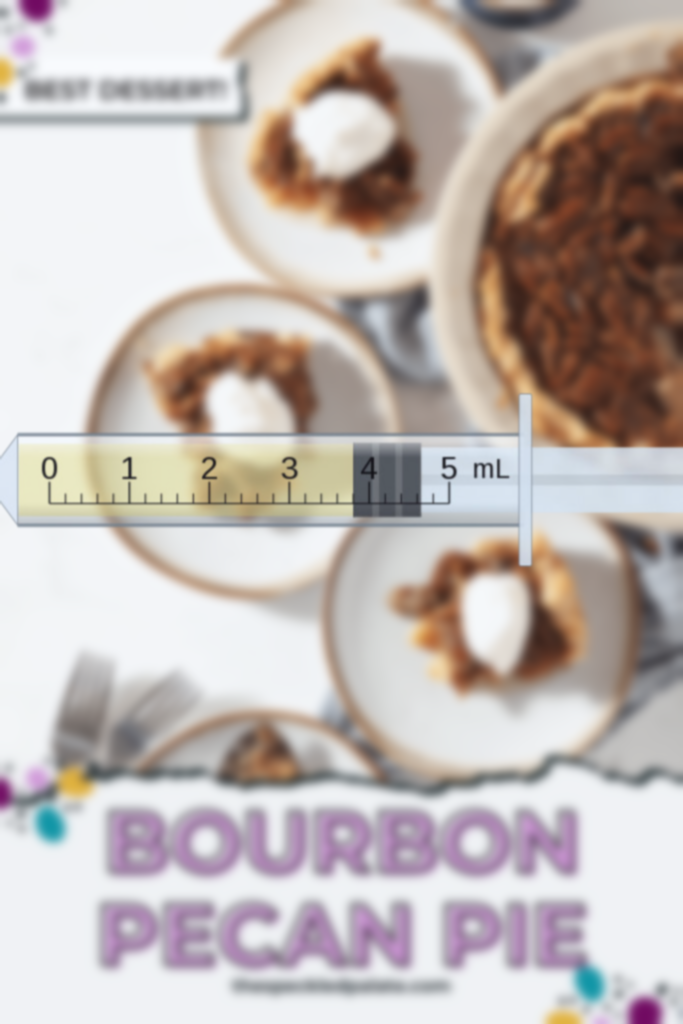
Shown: 3.8,mL
